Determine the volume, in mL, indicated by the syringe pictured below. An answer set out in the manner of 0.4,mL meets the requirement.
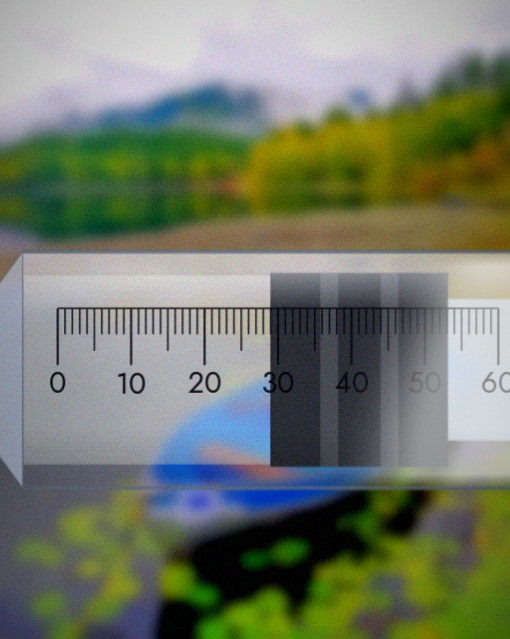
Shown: 29,mL
